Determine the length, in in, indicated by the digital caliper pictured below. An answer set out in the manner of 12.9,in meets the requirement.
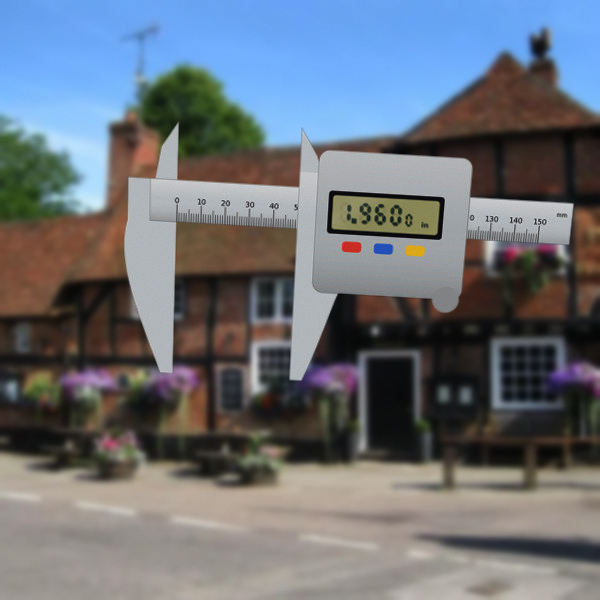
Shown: 1.9600,in
